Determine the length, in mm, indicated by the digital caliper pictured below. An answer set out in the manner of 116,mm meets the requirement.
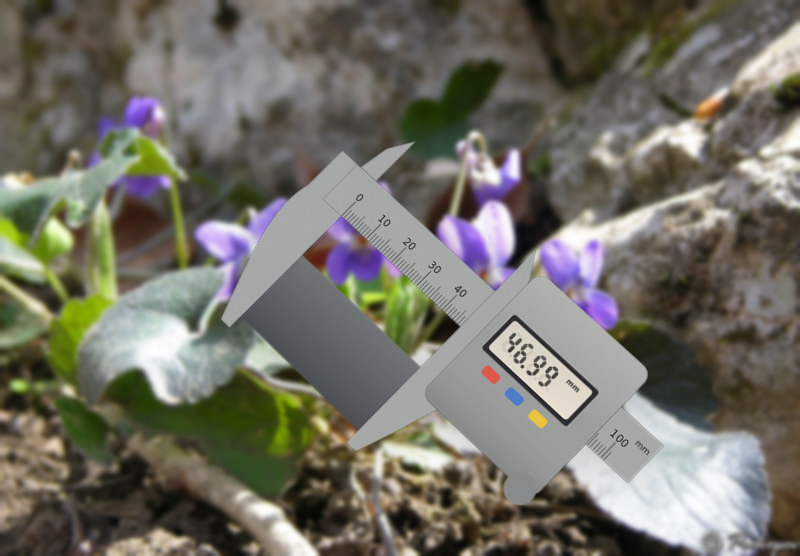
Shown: 46.99,mm
